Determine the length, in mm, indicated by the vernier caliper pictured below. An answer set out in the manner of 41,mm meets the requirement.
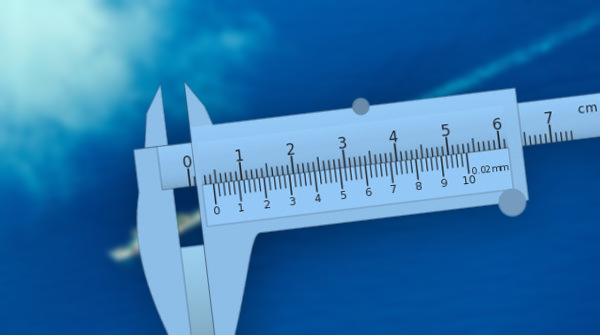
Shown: 4.5,mm
